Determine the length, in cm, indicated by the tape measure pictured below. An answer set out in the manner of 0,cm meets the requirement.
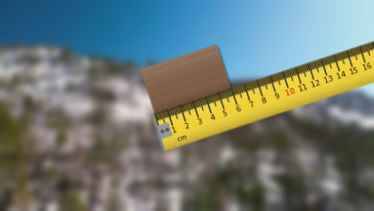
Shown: 6,cm
